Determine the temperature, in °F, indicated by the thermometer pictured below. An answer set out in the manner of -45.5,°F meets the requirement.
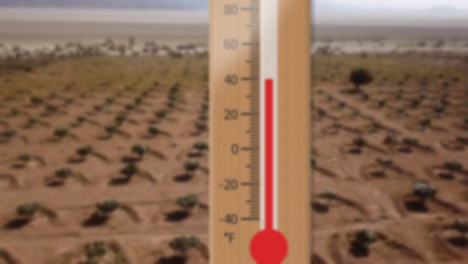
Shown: 40,°F
